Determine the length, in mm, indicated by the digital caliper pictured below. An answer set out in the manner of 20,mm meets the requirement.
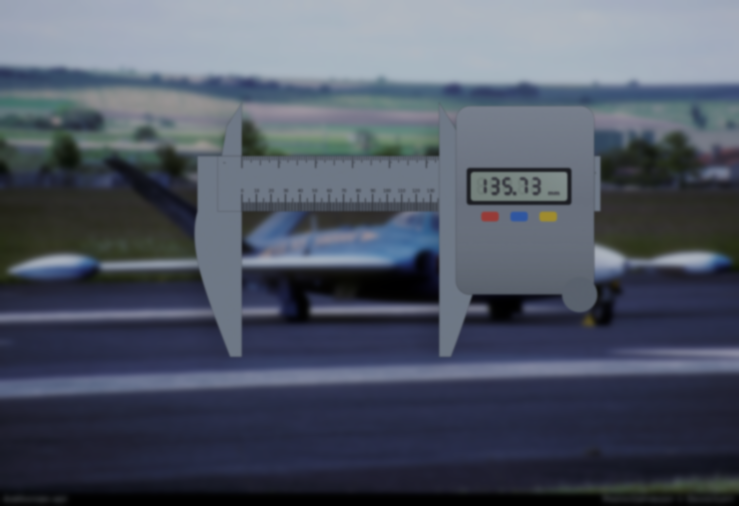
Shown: 135.73,mm
